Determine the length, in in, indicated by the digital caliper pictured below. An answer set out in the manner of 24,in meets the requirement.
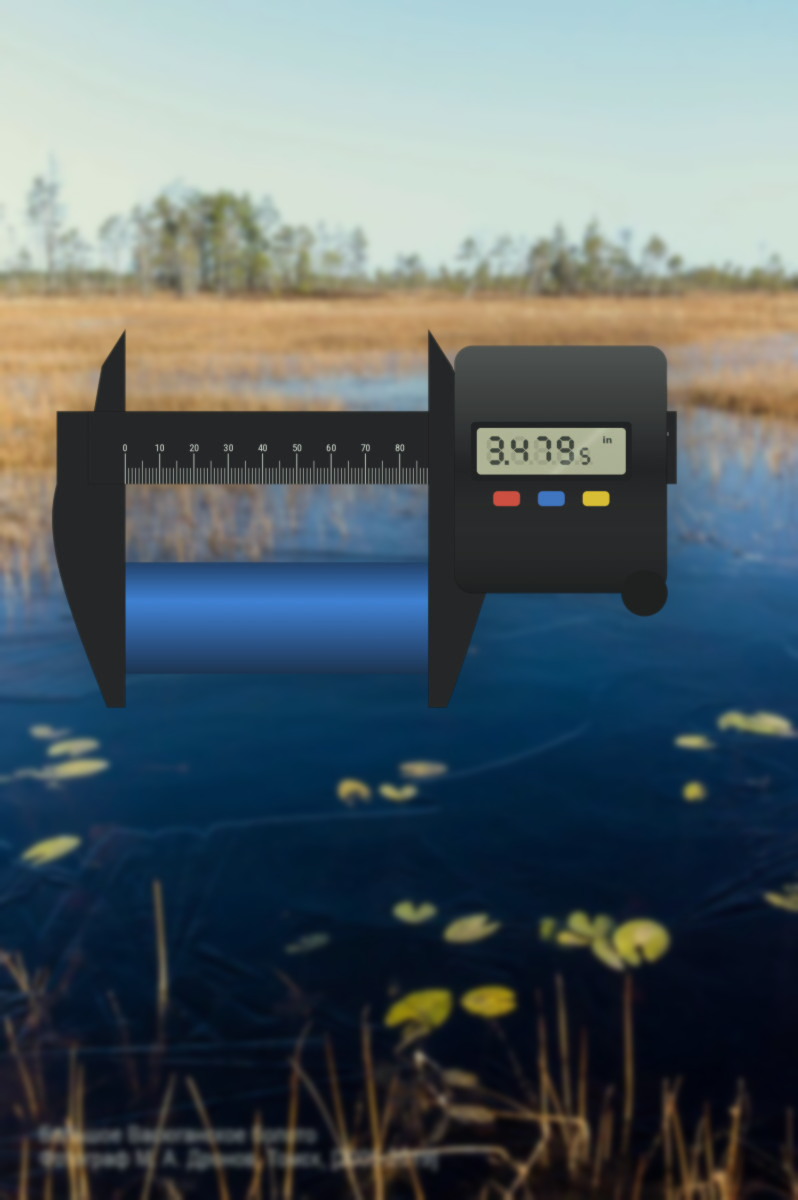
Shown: 3.4795,in
